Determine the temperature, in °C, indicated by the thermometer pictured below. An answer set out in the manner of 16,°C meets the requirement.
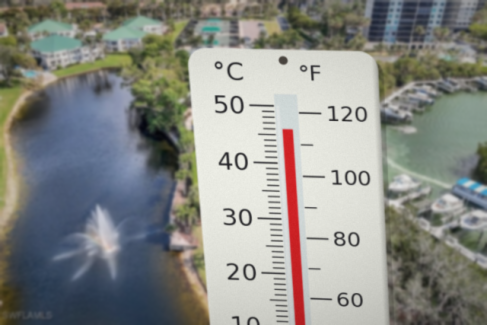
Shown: 46,°C
